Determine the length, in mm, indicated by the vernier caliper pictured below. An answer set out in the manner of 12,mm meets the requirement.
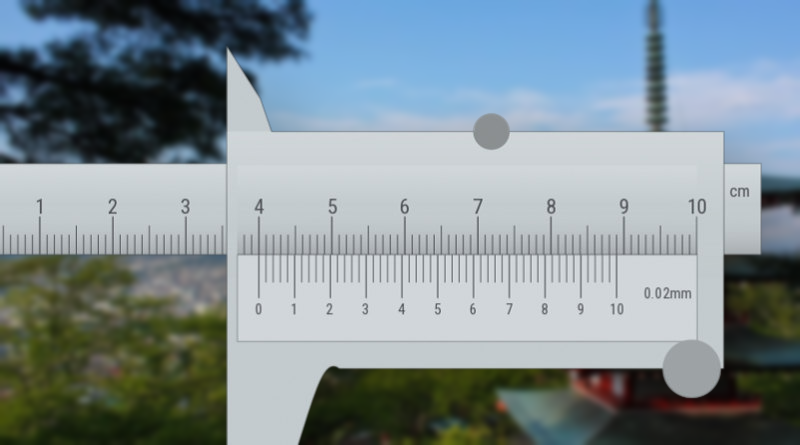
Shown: 40.0,mm
